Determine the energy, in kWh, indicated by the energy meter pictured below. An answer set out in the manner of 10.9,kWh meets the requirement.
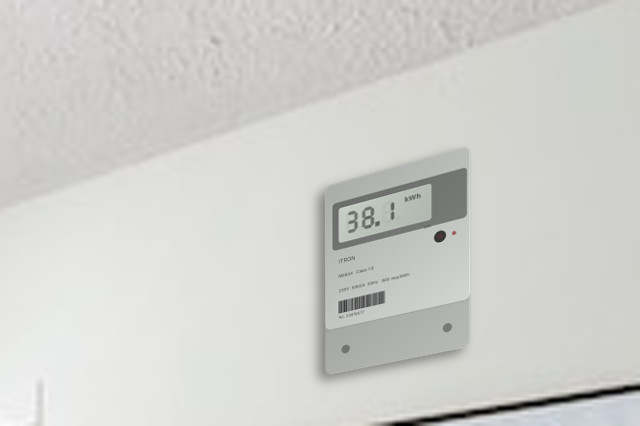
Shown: 38.1,kWh
